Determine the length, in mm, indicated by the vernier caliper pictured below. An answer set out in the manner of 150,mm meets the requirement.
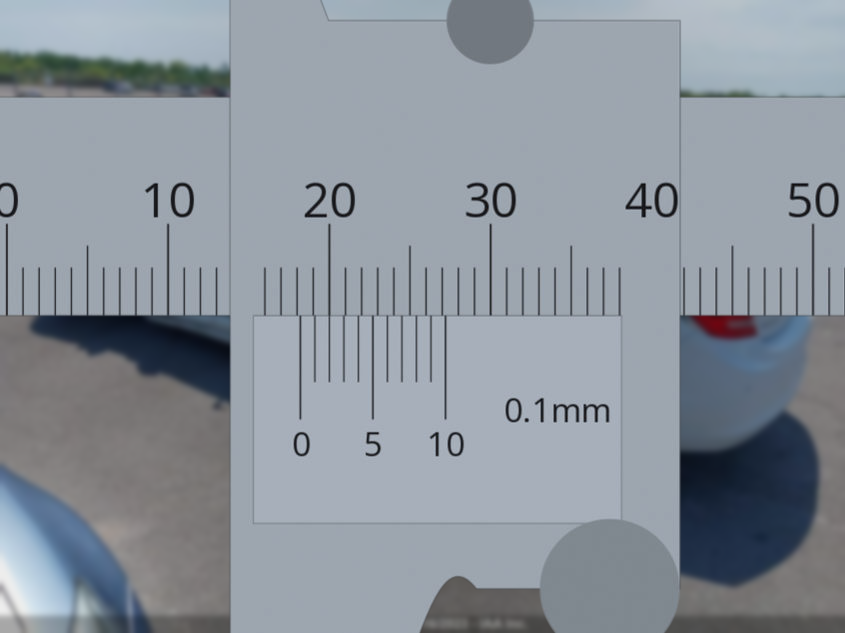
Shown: 18.2,mm
